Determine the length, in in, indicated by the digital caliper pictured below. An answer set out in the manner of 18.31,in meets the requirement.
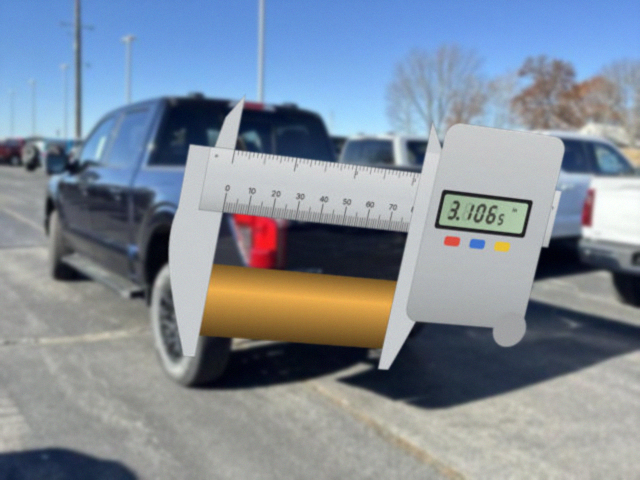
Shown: 3.1065,in
